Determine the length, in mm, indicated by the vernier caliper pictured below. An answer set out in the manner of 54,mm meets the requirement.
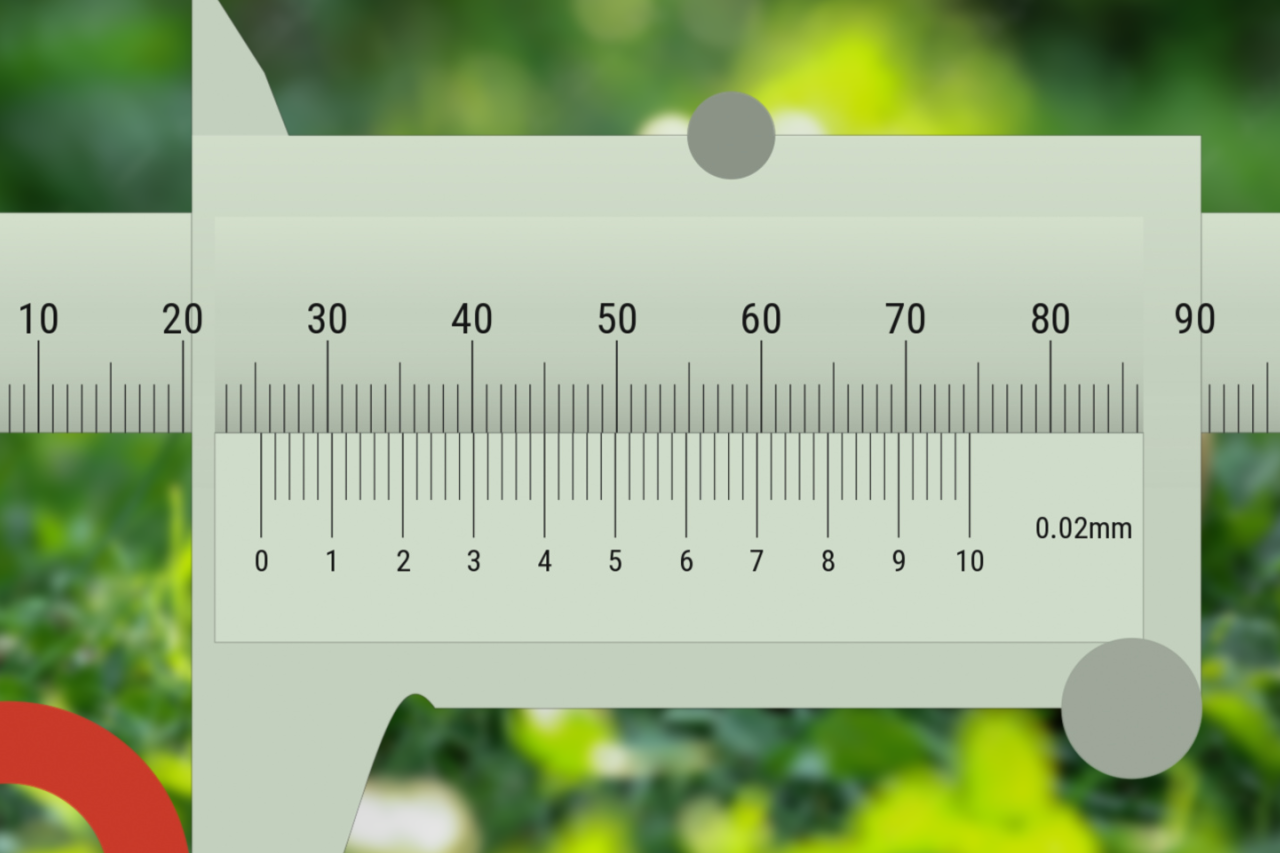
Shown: 25.4,mm
